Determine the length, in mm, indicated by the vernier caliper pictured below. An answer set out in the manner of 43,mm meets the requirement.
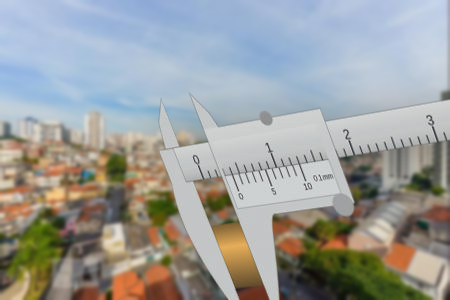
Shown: 4.0,mm
